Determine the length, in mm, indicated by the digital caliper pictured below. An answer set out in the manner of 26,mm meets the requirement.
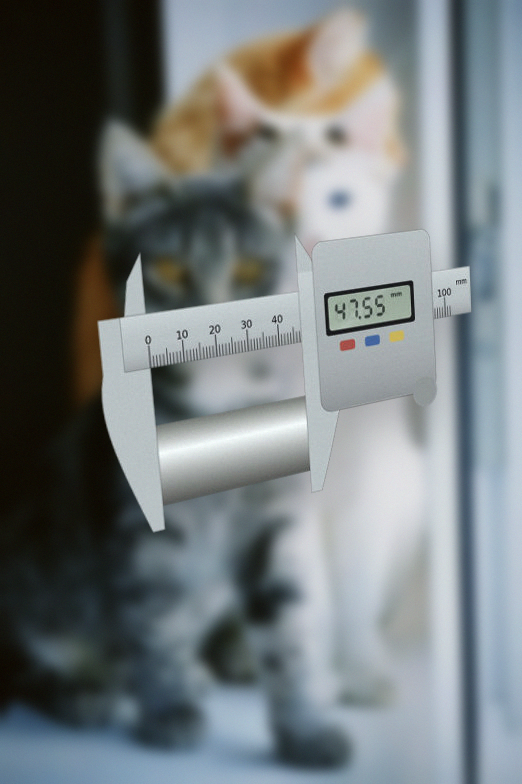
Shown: 47.55,mm
